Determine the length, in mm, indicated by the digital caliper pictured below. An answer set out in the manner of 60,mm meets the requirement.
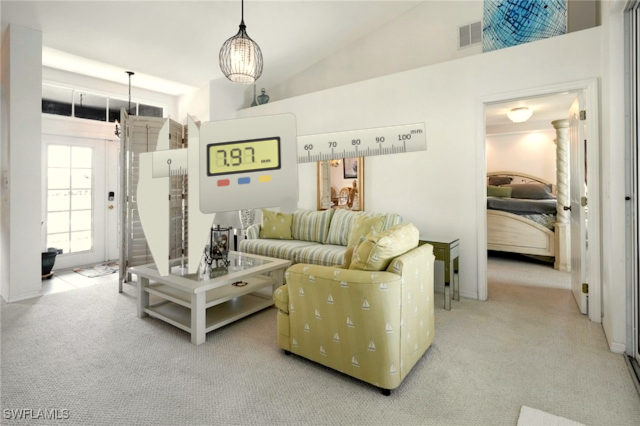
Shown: 7.97,mm
